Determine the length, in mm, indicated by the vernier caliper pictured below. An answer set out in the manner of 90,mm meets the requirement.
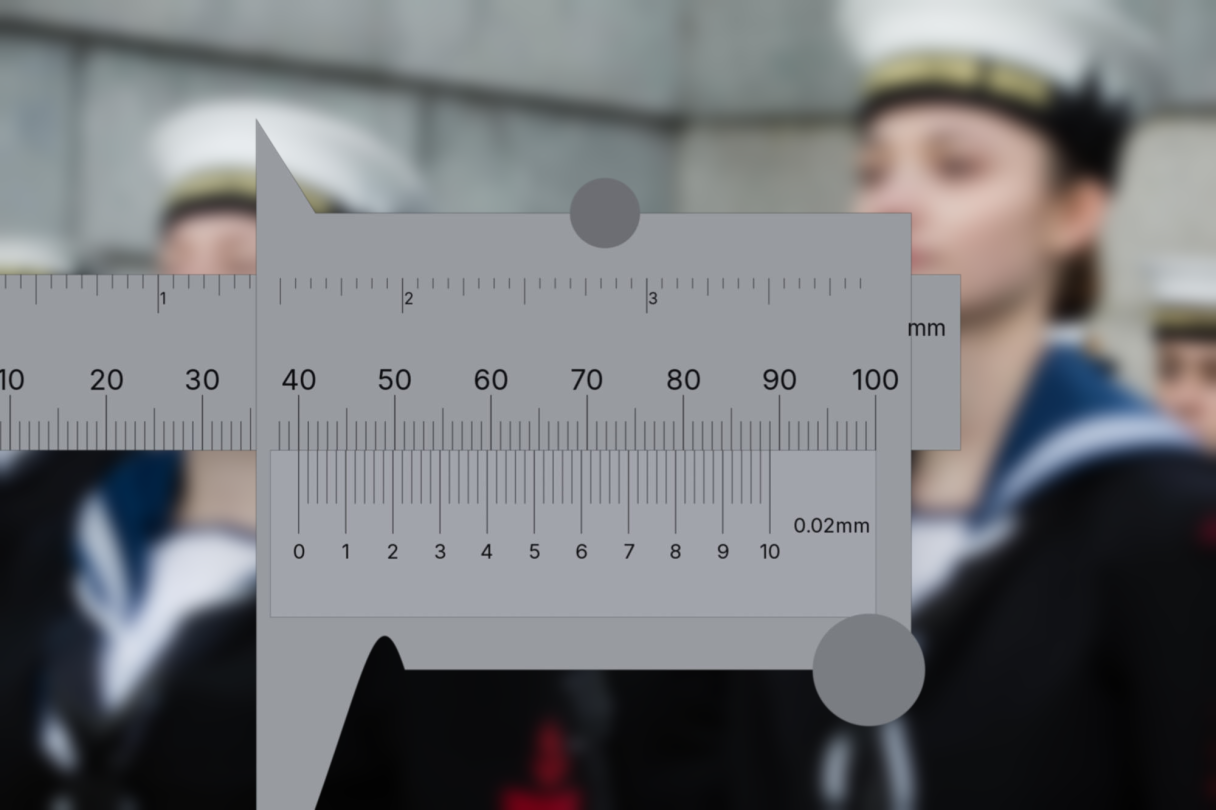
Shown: 40.0,mm
